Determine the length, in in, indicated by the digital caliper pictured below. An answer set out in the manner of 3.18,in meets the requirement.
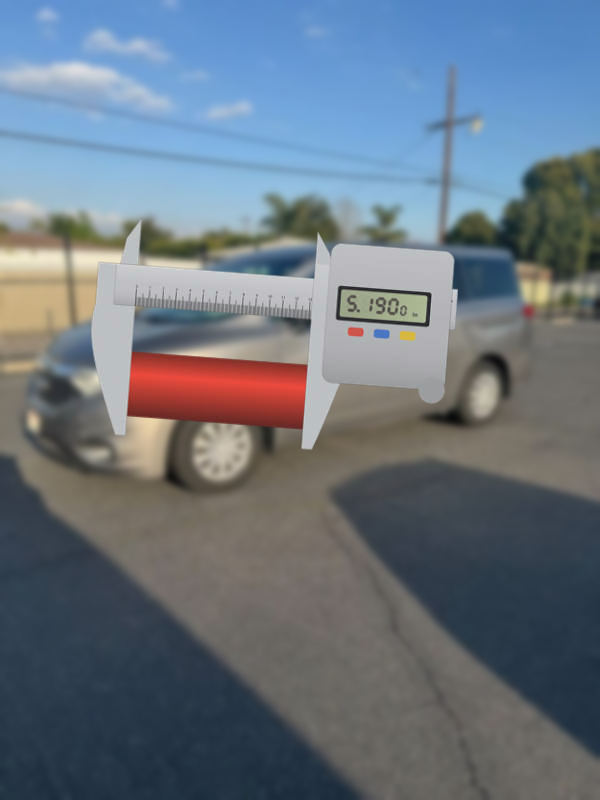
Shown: 5.1900,in
